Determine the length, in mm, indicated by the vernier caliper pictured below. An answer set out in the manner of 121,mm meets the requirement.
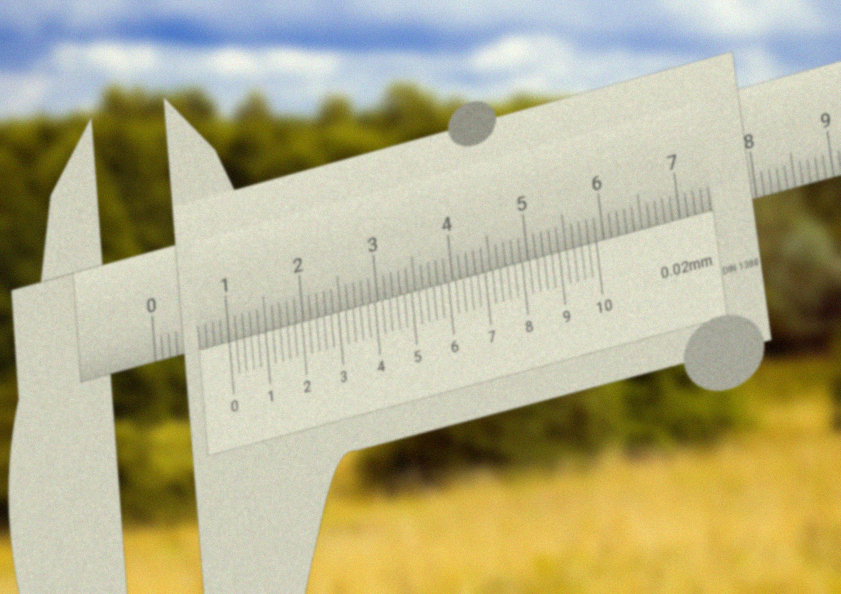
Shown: 10.0,mm
